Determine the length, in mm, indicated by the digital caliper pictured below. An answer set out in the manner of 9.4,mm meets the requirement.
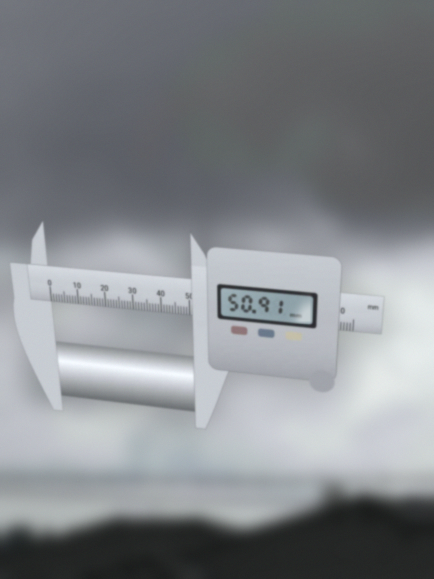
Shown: 50.91,mm
